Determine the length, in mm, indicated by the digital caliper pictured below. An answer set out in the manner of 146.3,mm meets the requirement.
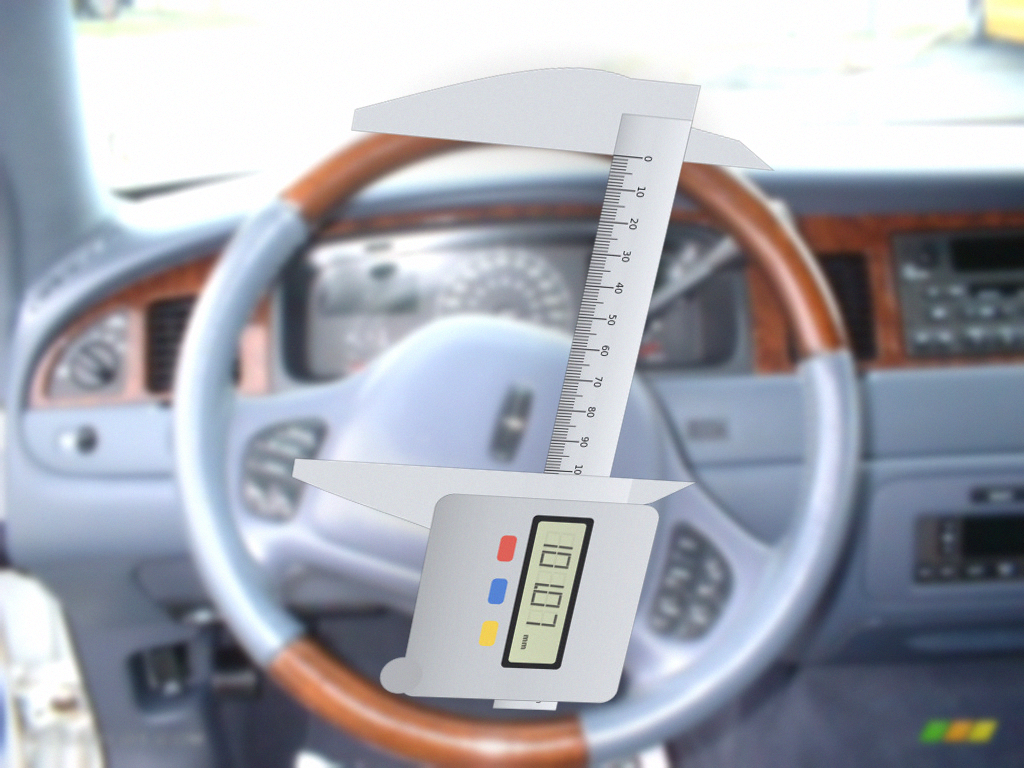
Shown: 101.07,mm
